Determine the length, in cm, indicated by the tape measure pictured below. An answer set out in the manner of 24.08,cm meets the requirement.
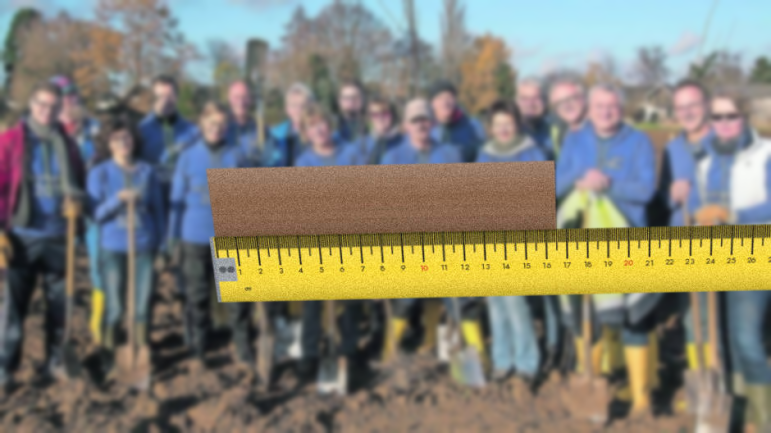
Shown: 16.5,cm
